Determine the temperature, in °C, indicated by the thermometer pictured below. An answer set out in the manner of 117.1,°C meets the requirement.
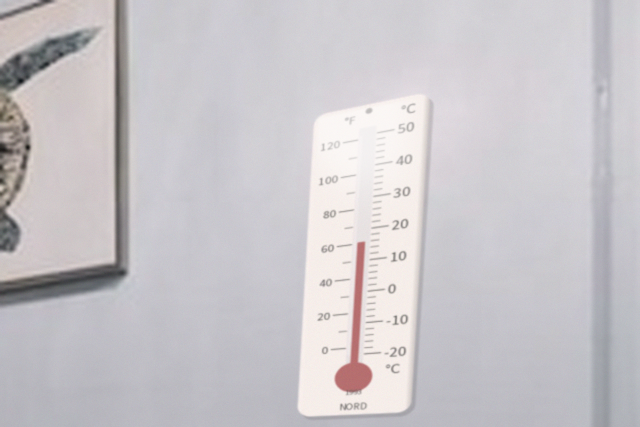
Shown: 16,°C
